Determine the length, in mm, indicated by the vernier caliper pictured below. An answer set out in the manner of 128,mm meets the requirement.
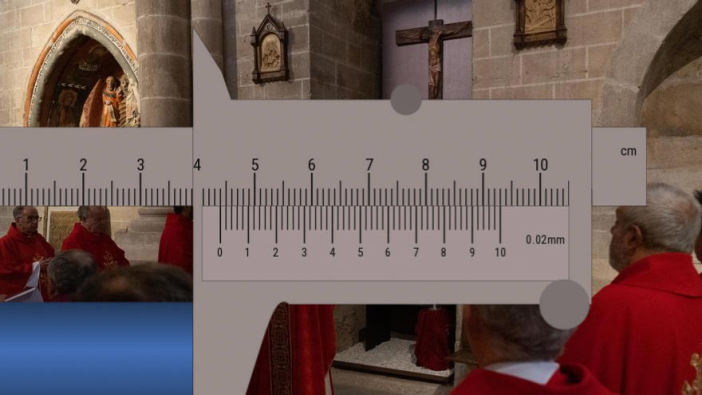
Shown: 44.0,mm
